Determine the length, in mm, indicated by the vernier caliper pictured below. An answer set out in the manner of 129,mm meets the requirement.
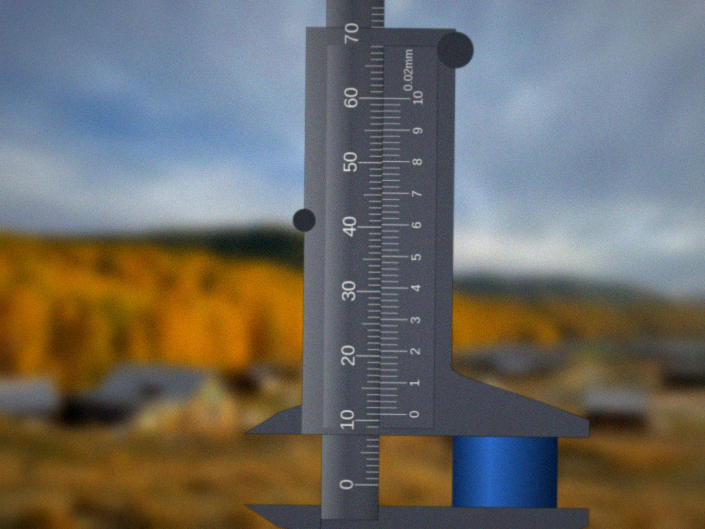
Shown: 11.0,mm
